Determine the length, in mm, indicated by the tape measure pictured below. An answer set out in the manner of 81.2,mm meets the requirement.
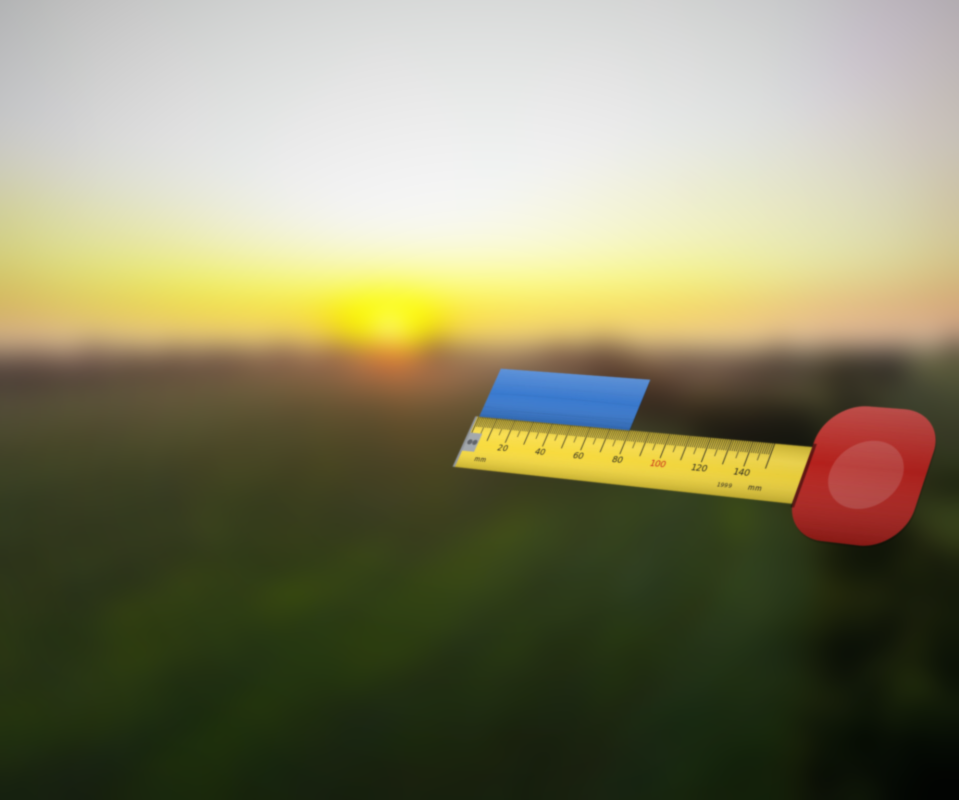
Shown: 80,mm
